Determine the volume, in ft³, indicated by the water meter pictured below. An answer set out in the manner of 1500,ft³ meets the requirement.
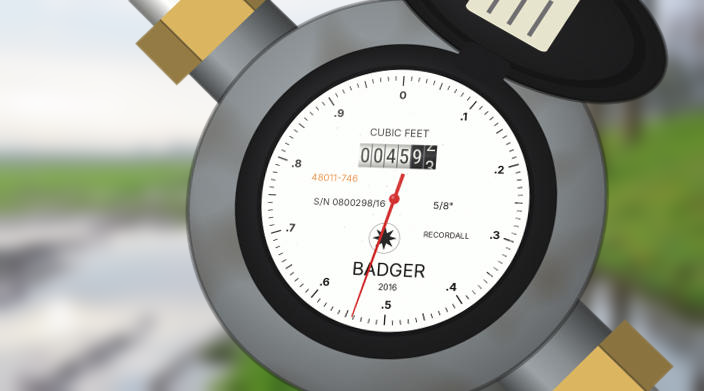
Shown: 4592.54,ft³
